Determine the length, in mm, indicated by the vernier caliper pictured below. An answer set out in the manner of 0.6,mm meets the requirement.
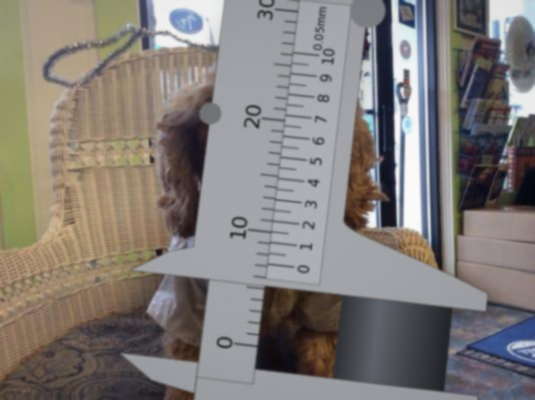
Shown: 7.2,mm
